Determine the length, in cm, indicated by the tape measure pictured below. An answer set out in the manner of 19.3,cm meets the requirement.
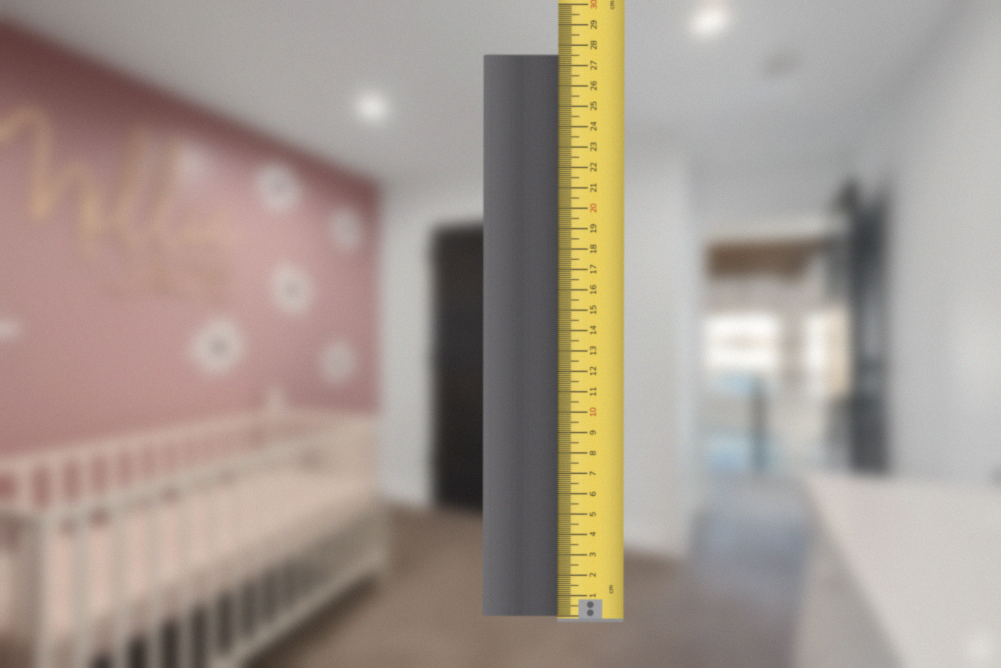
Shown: 27.5,cm
